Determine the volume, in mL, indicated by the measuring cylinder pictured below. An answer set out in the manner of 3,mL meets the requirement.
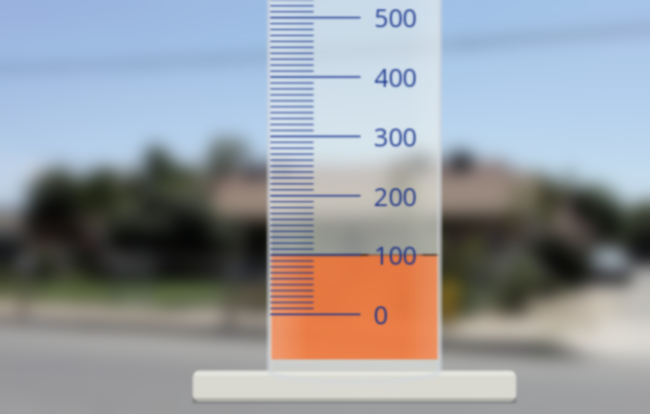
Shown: 100,mL
